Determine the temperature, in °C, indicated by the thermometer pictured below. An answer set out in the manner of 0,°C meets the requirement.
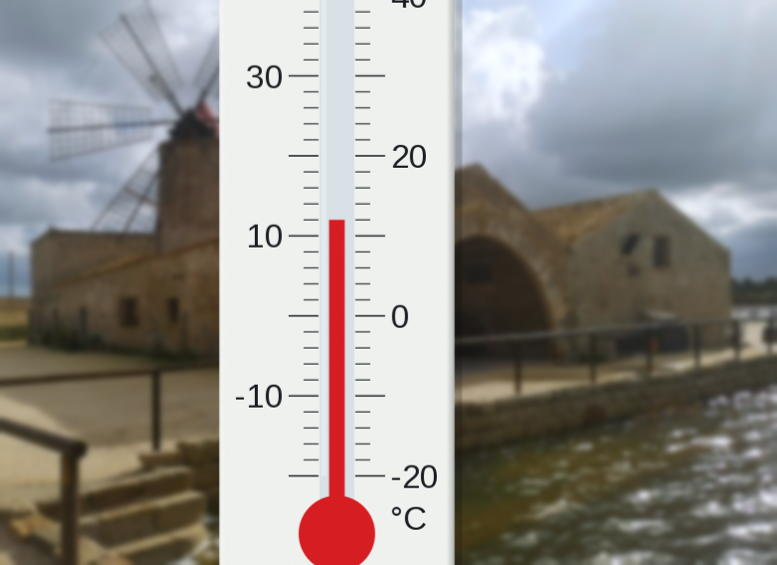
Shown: 12,°C
